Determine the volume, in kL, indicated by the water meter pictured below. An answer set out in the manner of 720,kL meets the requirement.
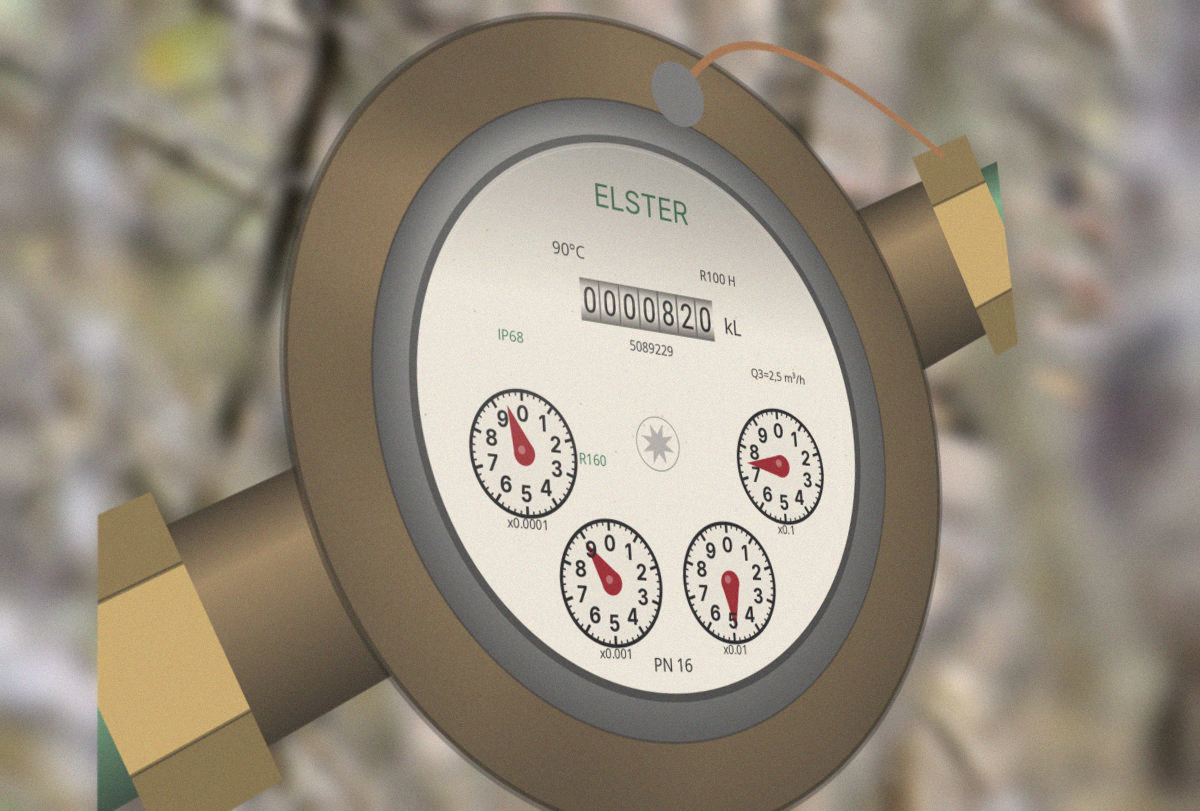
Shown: 820.7489,kL
